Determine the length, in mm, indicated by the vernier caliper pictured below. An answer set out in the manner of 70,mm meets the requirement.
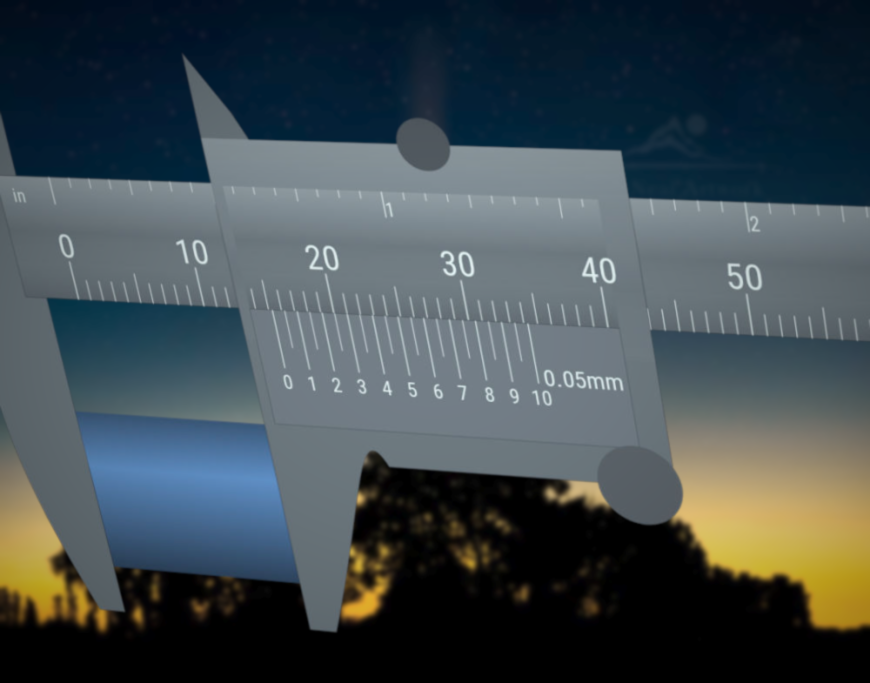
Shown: 15.3,mm
